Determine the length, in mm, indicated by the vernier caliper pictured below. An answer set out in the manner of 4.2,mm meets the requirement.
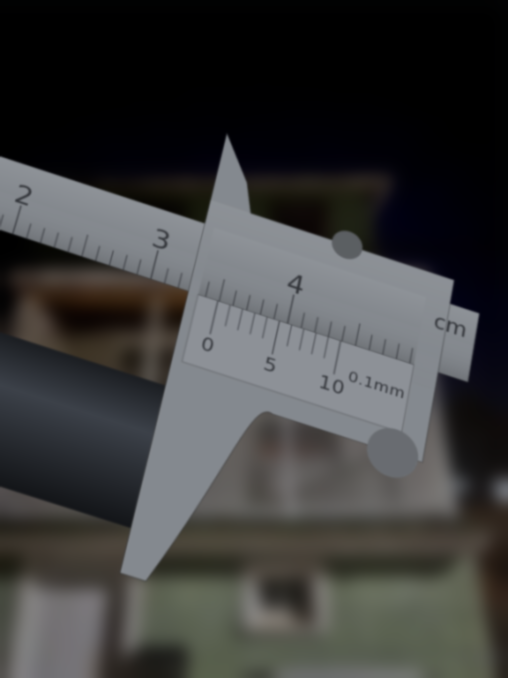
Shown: 34.9,mm
